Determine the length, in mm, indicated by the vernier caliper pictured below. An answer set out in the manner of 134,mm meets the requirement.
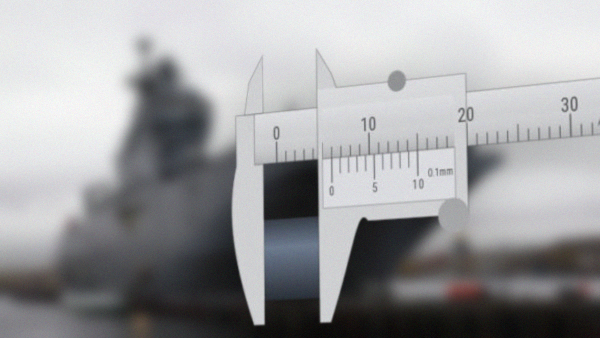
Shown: 6.0,mm
